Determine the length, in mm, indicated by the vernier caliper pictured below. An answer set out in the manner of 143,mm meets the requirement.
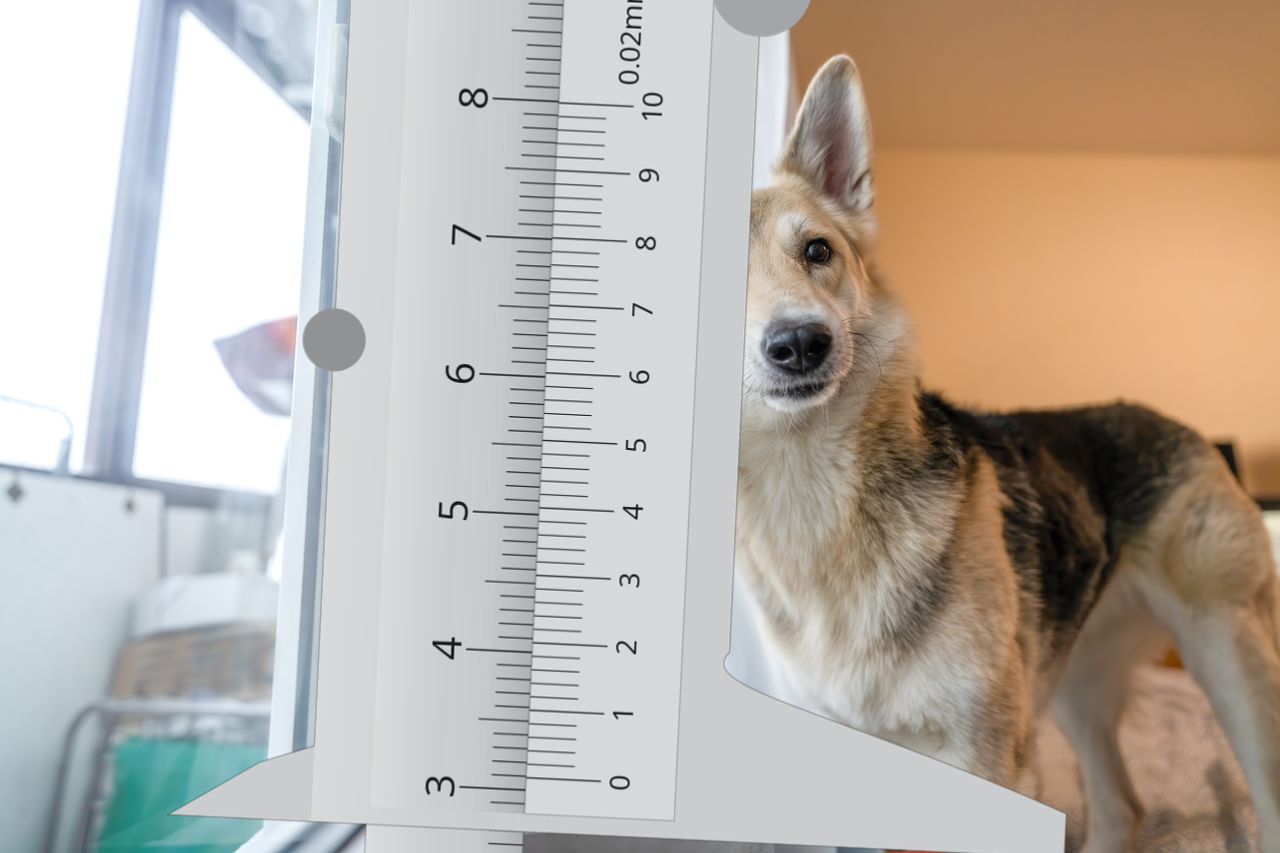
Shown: 30.9,mm
